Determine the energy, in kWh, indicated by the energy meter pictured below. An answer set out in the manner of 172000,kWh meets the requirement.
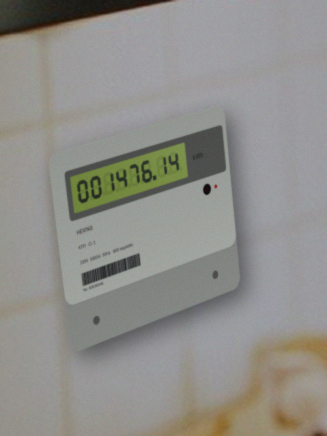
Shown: 1476.14,kWh
